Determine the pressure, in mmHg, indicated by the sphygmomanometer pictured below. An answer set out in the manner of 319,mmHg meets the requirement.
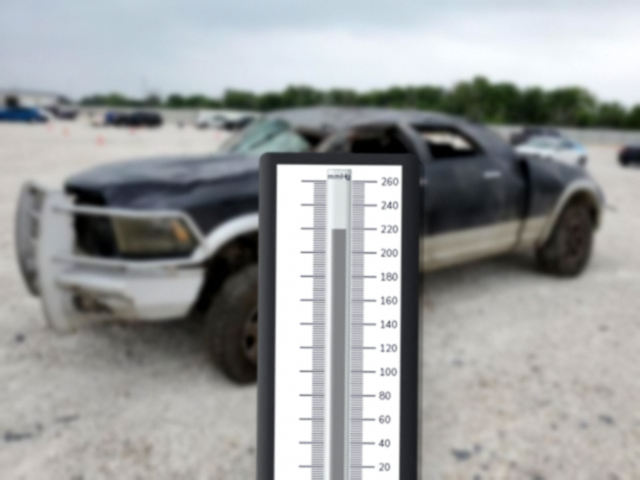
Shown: 220,mmHg
